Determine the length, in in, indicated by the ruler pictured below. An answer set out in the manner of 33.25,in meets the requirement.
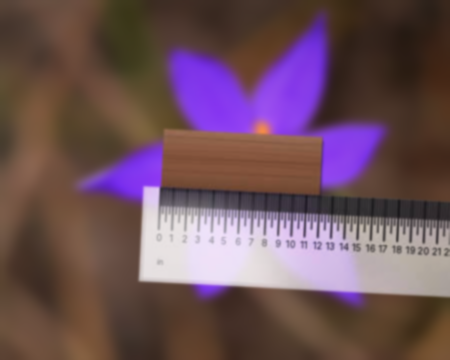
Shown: 12,in
